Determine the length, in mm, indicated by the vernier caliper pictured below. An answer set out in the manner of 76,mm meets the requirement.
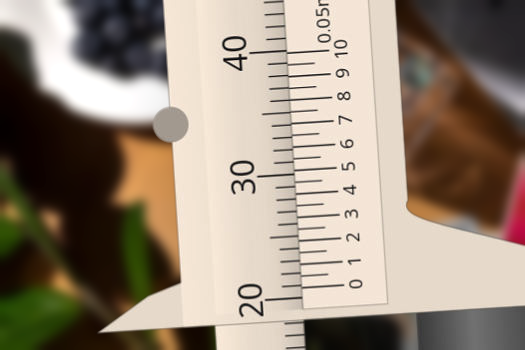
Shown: 20.8,mm
